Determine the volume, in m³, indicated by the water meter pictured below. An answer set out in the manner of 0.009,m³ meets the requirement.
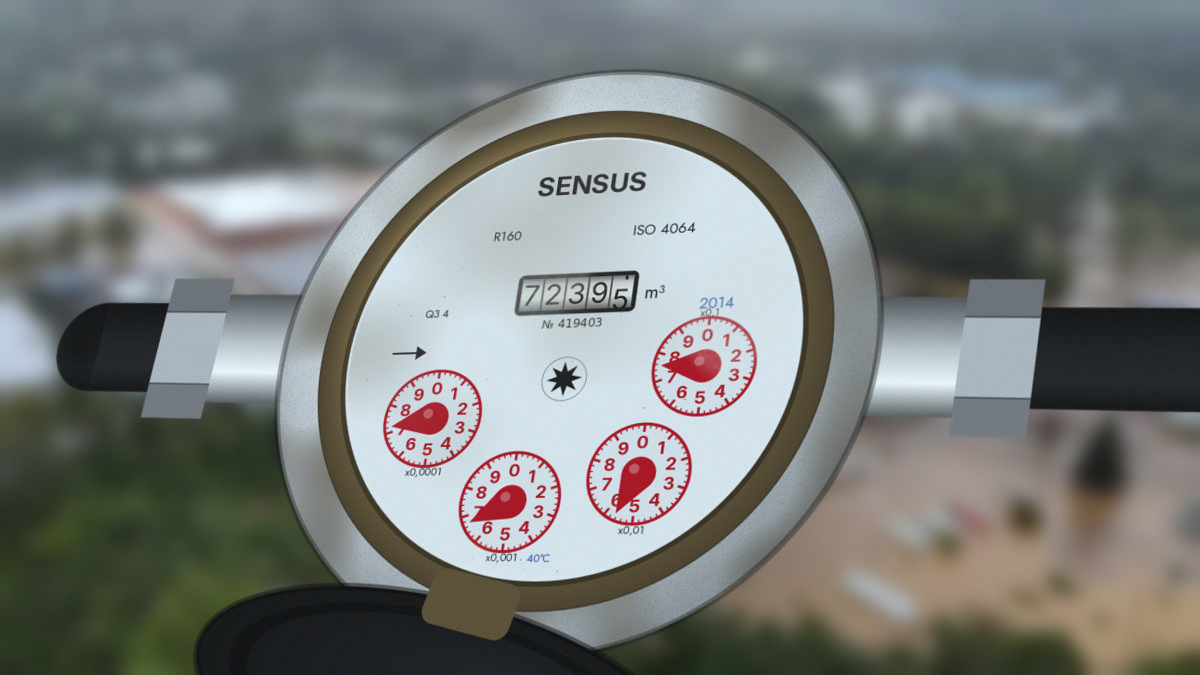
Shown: 72394.7567,m³
